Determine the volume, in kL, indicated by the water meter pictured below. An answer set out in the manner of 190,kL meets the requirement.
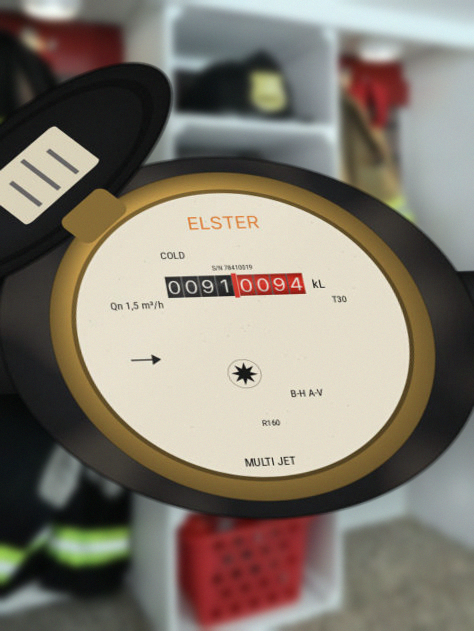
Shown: 91.0094,kL
